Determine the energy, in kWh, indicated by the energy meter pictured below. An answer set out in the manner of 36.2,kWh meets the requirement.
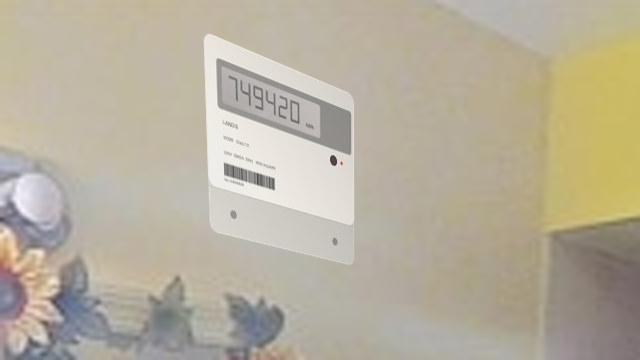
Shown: 749420,kWh
